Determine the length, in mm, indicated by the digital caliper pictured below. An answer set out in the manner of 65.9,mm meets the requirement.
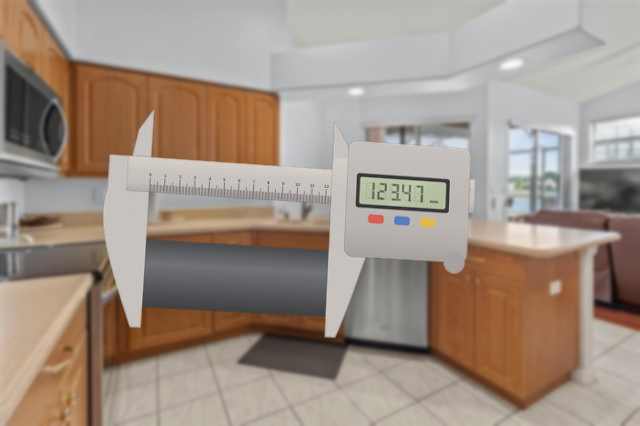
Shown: 123.47,mm
